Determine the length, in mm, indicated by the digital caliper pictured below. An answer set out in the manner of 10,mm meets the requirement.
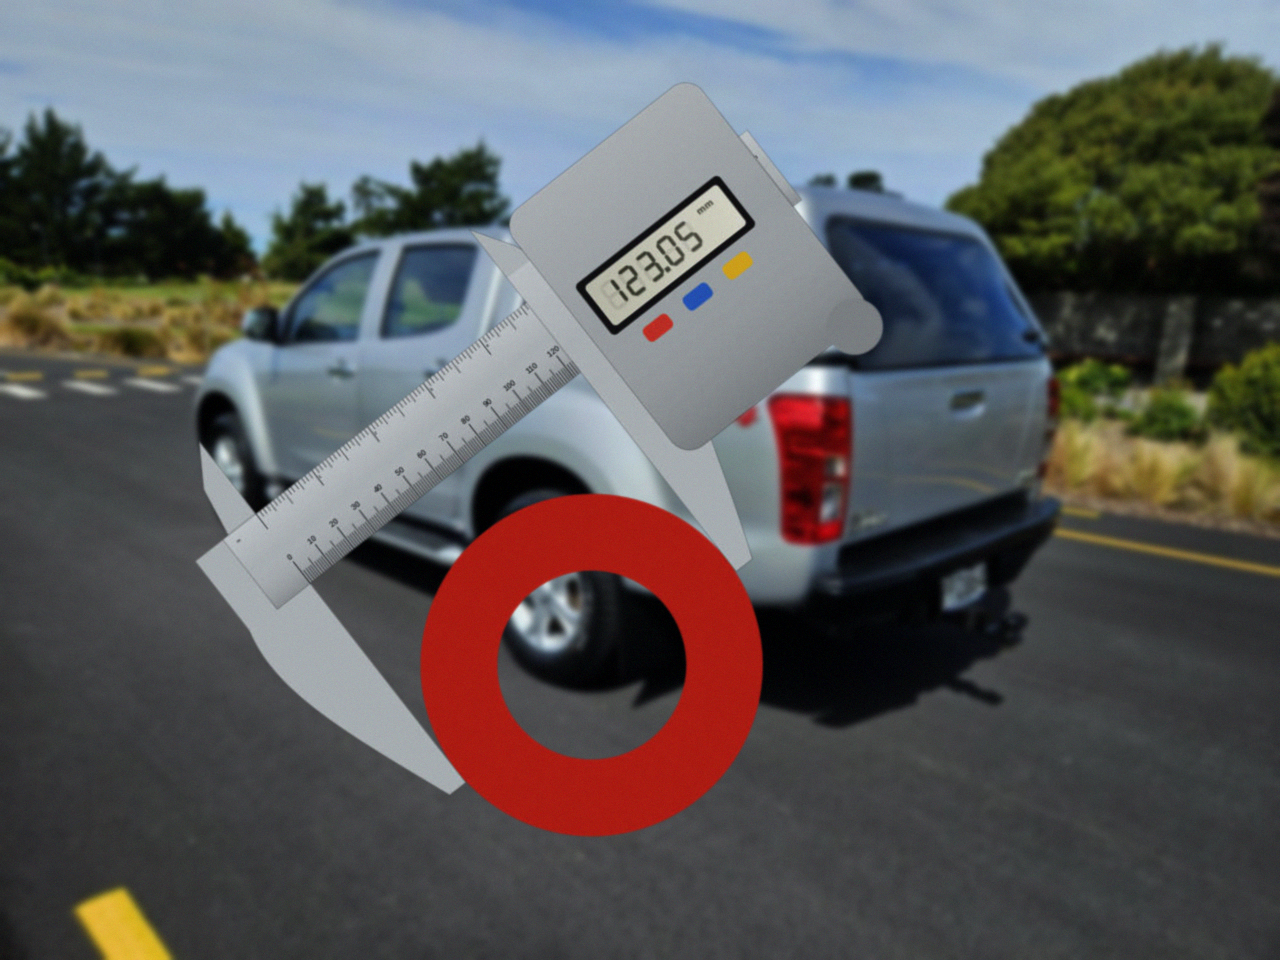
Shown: 123.05,mm
